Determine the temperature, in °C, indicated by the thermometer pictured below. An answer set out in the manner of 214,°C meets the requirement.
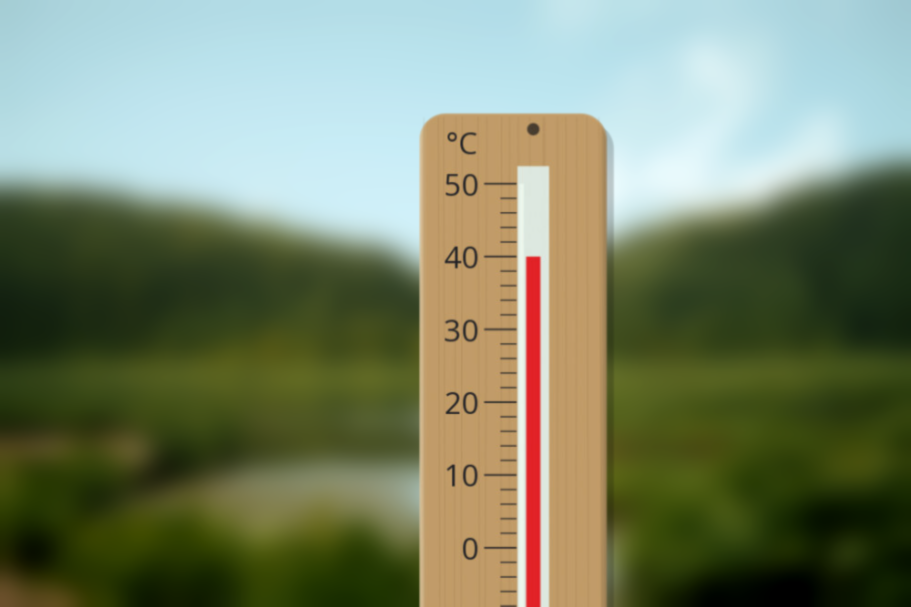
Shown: 40,°C
